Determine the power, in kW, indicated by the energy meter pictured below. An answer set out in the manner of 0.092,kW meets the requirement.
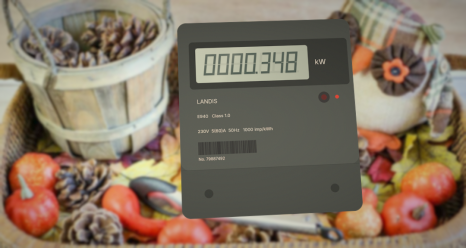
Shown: 0.348,kW
